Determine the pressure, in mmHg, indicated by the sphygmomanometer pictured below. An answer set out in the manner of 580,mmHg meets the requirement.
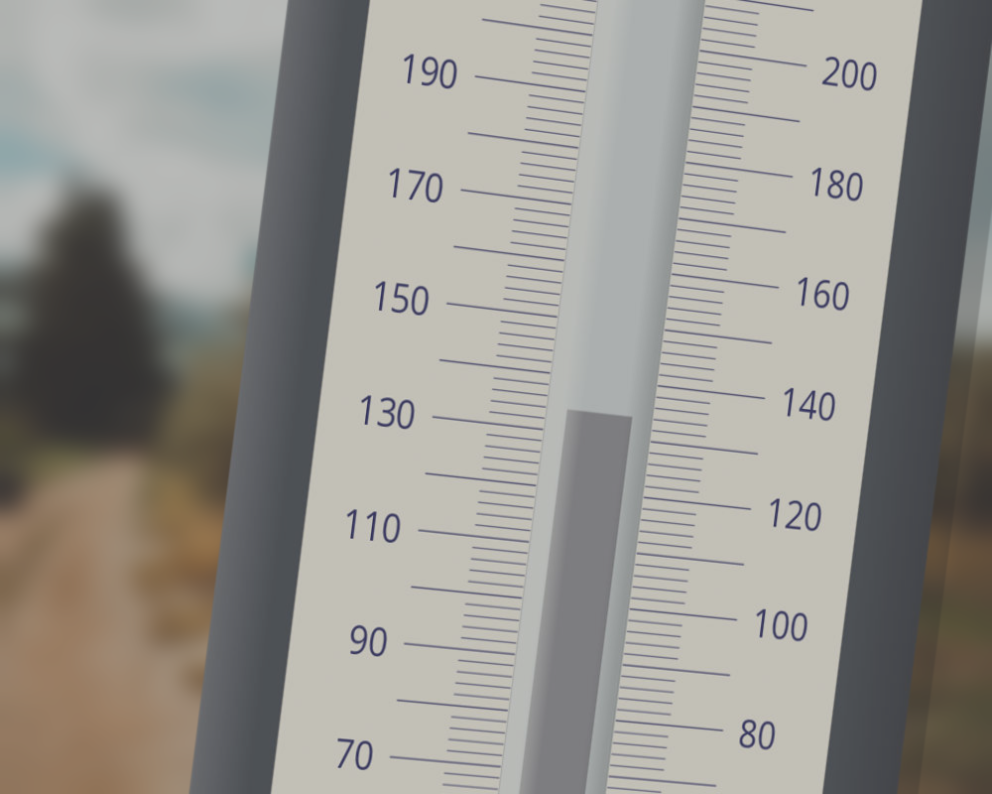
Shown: 134,mmHg
